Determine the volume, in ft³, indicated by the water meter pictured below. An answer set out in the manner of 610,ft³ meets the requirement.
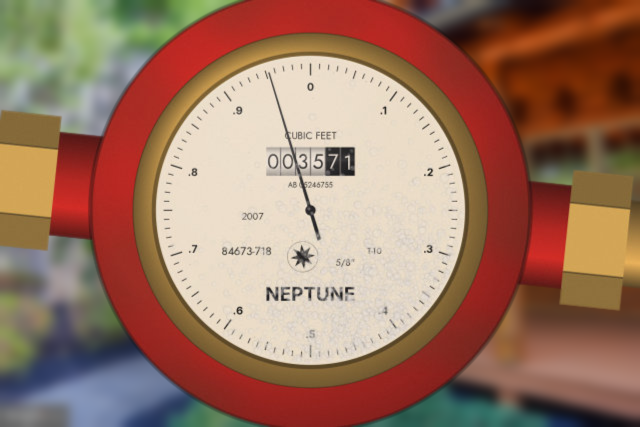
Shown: 3570.95,ft³
